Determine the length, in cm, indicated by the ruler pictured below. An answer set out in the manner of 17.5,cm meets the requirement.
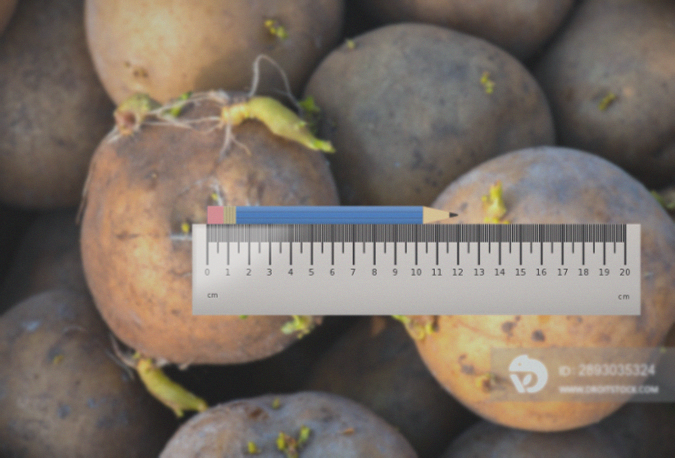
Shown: 12,cm
